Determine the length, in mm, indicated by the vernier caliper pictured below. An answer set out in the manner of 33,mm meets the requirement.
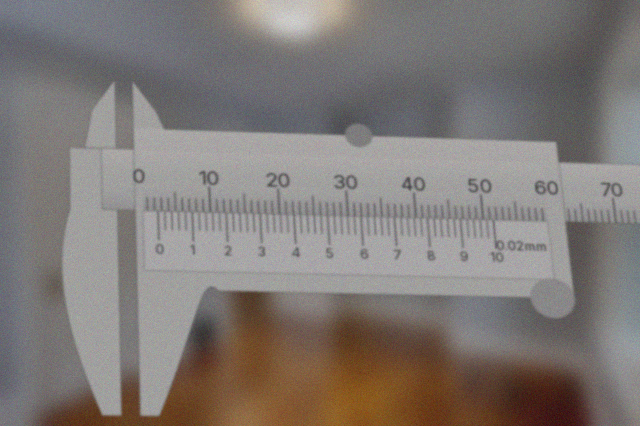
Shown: 2.5,mm
